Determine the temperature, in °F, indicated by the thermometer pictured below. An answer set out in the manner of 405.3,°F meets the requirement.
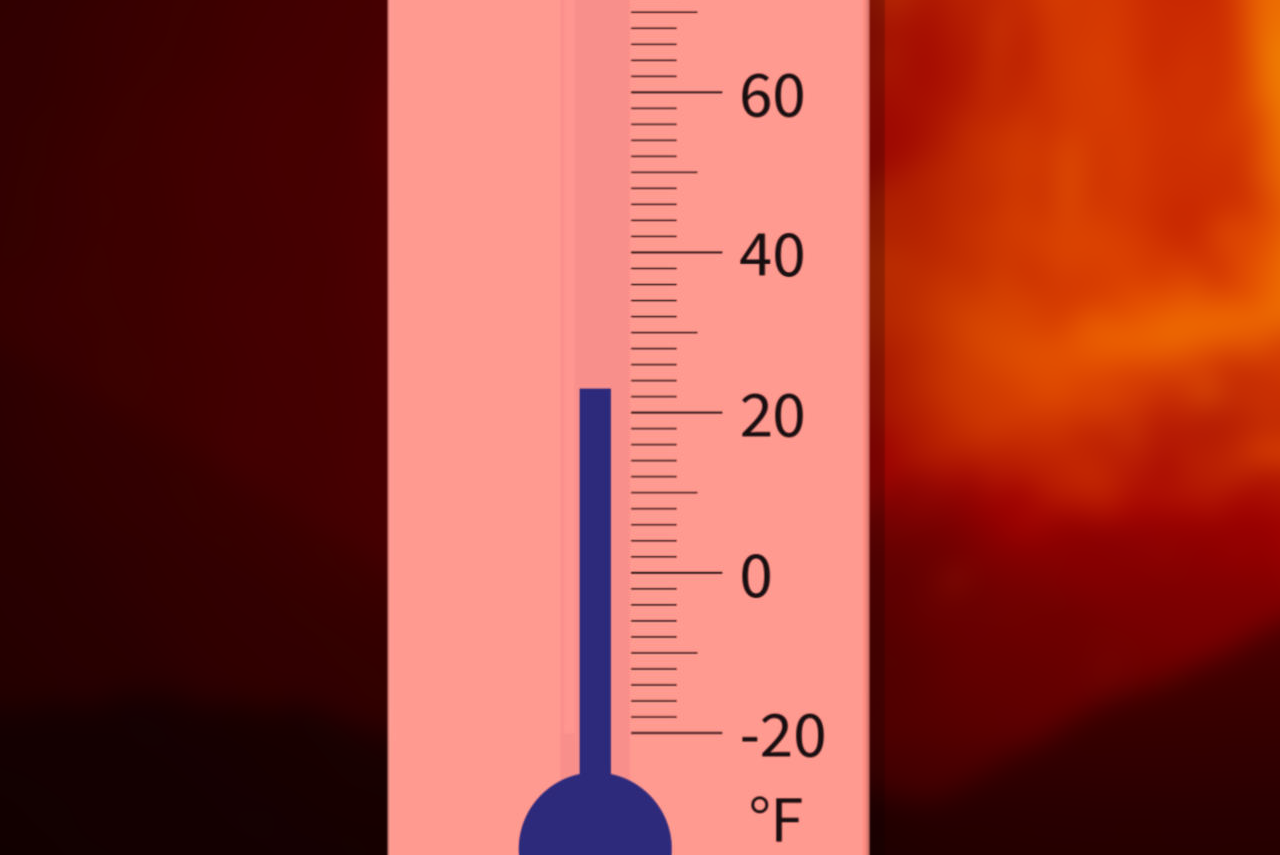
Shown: 23,°F
